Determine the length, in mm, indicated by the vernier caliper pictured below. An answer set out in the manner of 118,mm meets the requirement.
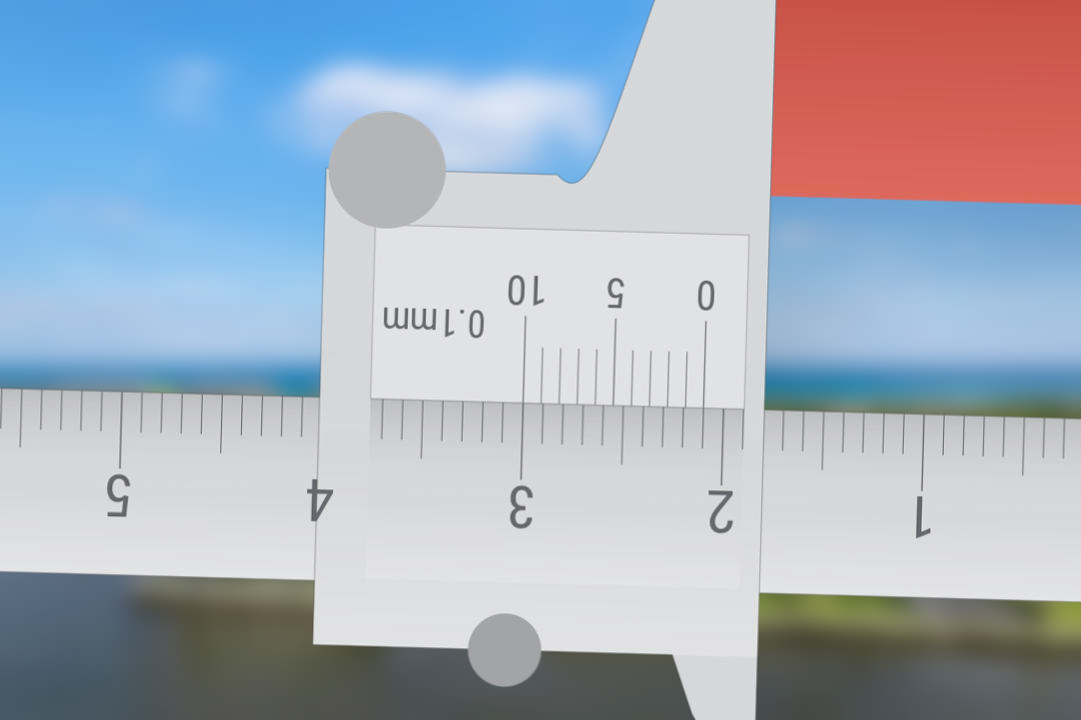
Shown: 21.0,mm
